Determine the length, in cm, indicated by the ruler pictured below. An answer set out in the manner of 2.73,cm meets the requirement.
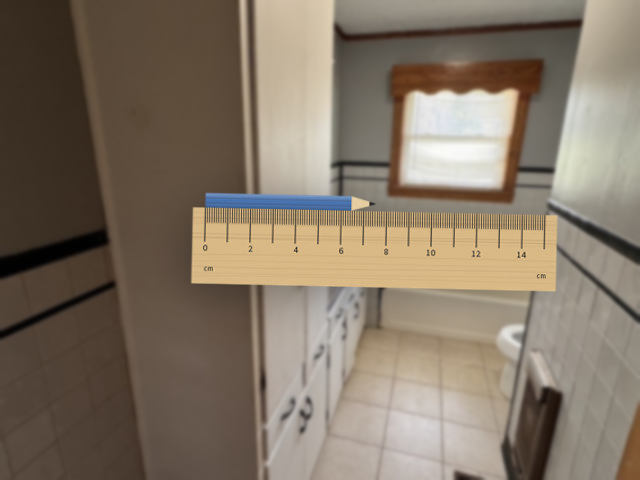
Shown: 7.5,cm
